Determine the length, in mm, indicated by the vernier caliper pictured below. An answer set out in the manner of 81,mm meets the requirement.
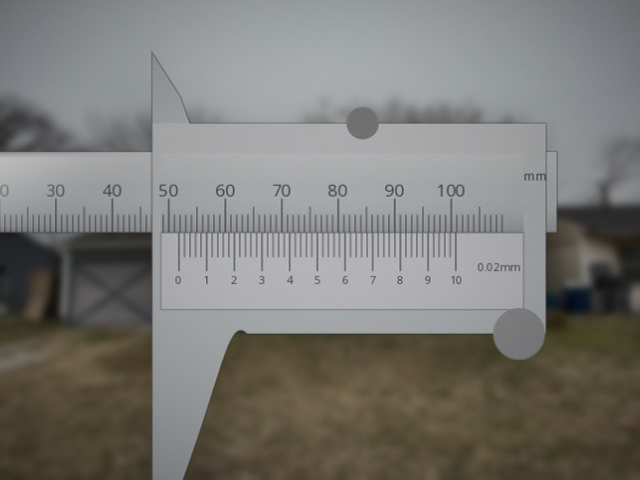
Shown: 51.8,mm
